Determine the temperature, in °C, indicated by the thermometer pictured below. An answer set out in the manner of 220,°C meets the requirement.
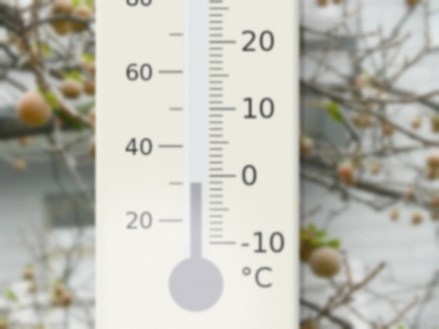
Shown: -1,°C
